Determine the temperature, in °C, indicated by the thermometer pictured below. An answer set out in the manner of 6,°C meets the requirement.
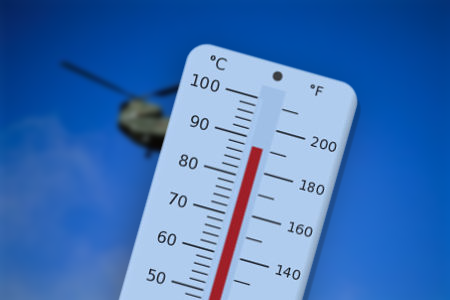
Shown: 88,°C
